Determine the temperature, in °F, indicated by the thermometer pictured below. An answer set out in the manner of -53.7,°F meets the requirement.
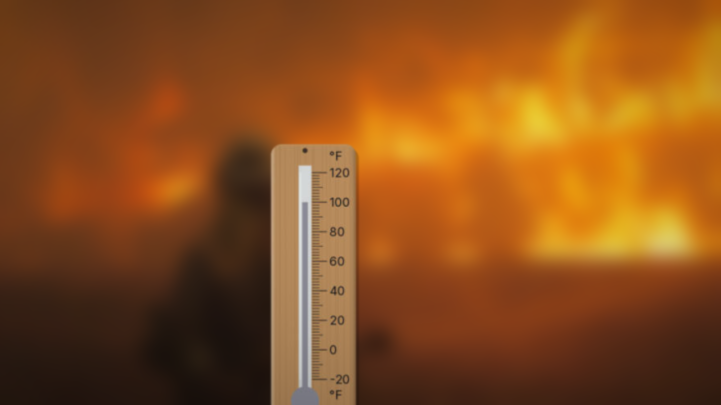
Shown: 100,°F
